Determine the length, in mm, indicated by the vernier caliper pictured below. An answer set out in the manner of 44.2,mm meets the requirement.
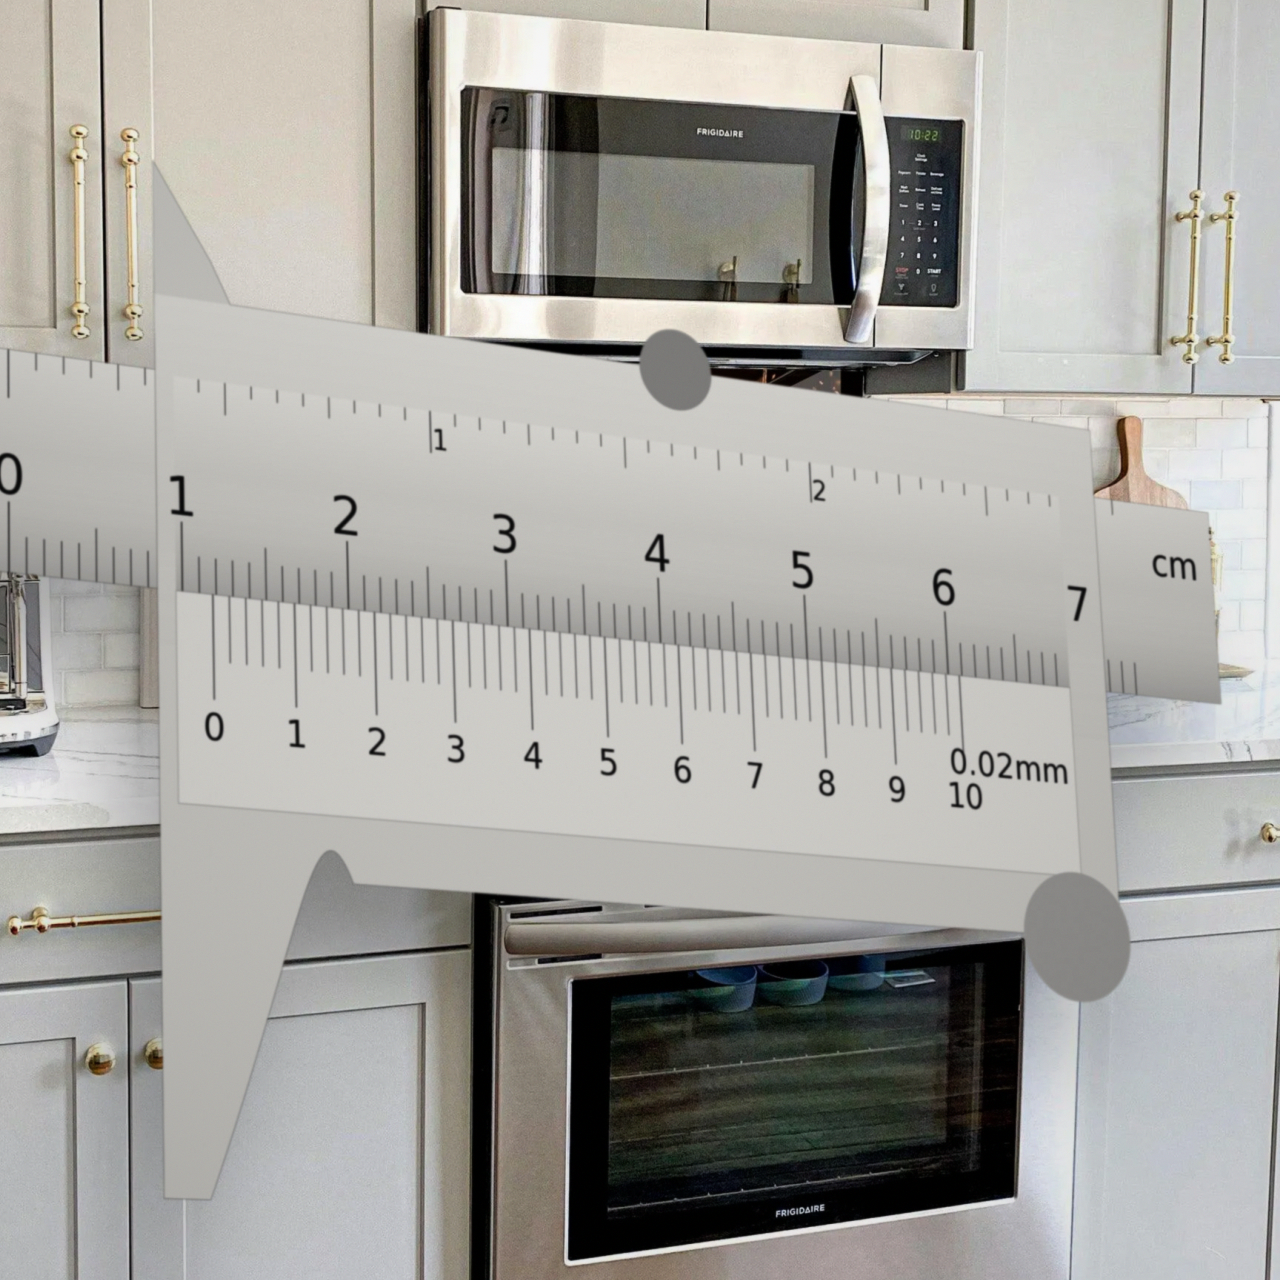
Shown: 11.8,mm
